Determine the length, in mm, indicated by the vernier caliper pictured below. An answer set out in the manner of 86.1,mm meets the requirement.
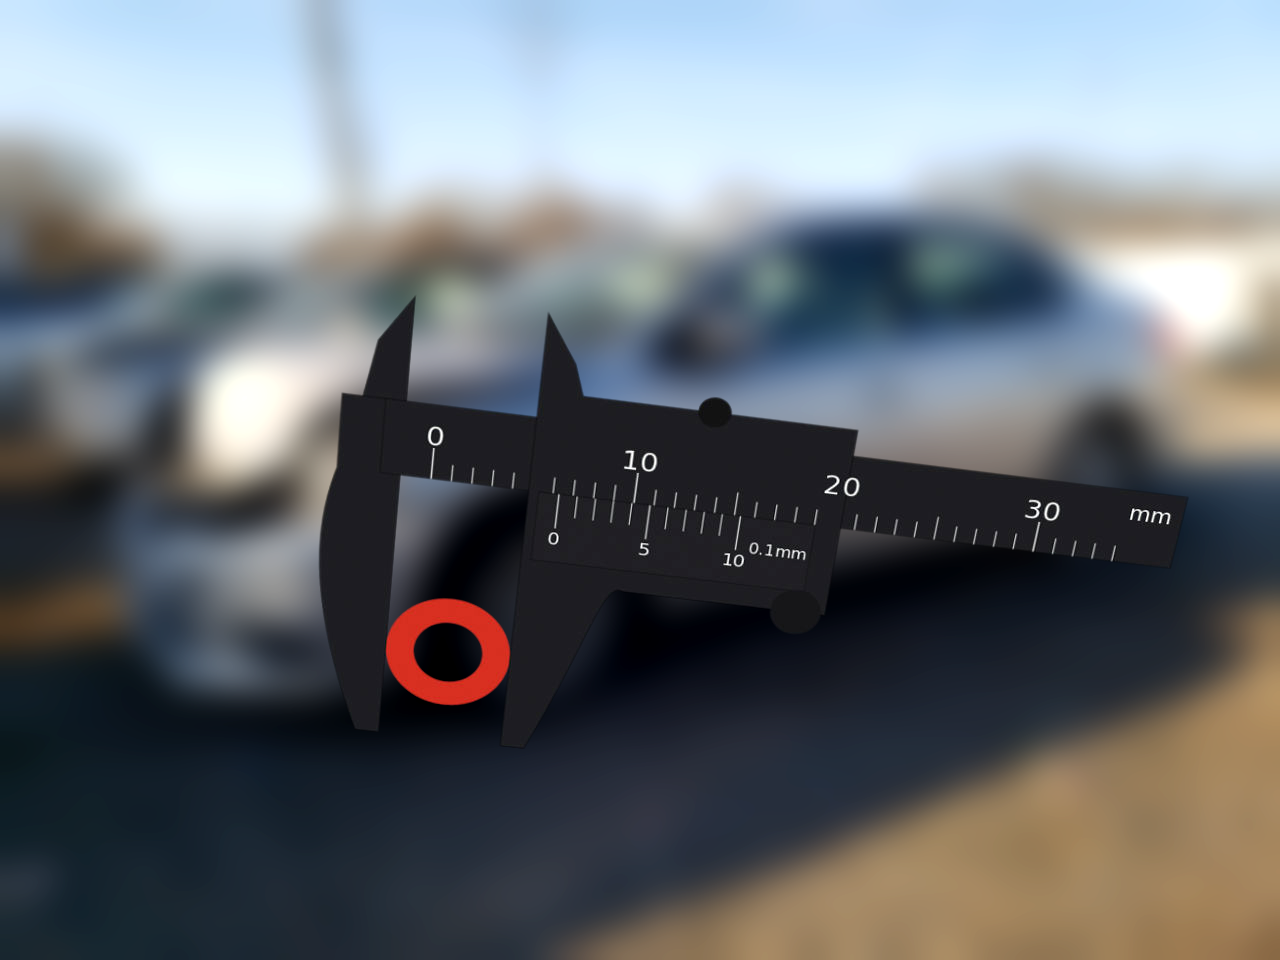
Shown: 6.3,mm
